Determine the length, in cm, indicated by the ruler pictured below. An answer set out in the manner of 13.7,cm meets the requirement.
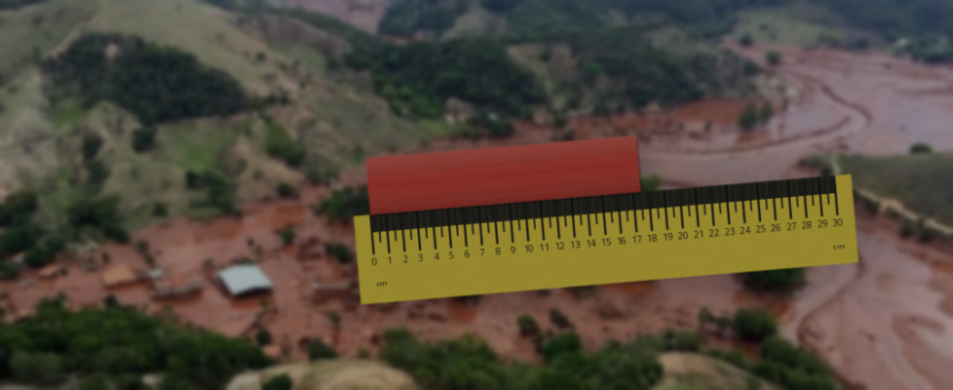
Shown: 17.5,cm
